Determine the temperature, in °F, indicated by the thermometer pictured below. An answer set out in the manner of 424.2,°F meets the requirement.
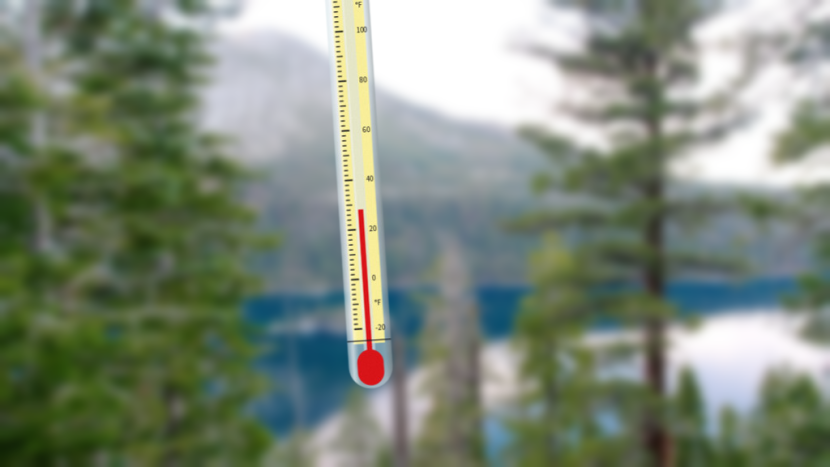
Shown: 28,°F
